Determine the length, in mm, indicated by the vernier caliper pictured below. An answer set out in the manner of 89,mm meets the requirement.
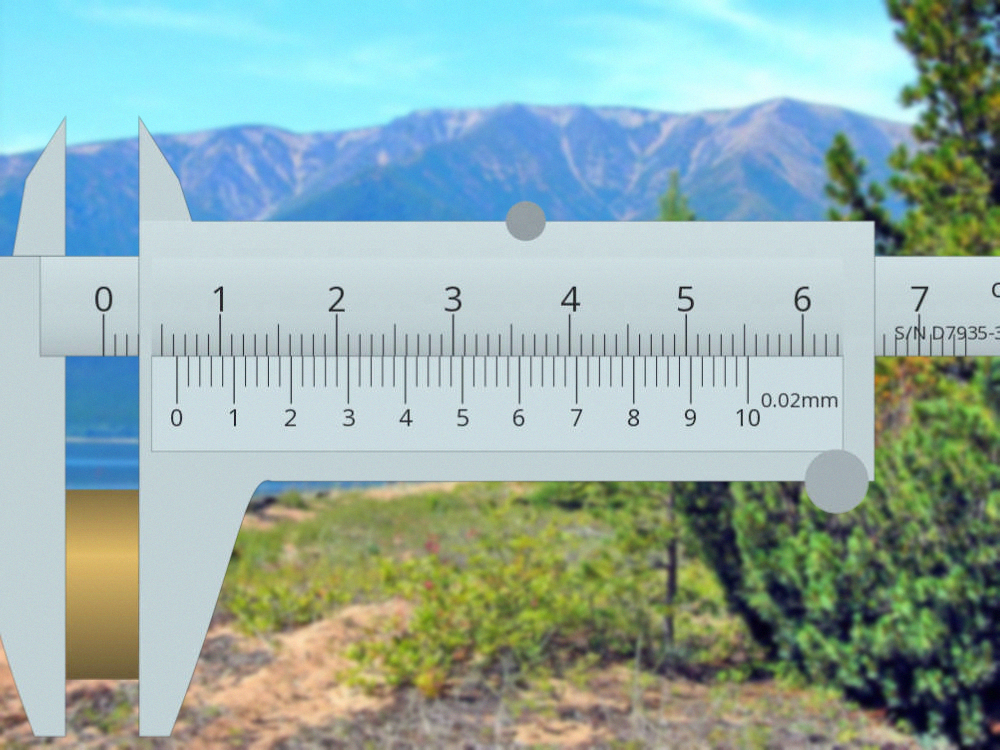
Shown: 6.3,mm
